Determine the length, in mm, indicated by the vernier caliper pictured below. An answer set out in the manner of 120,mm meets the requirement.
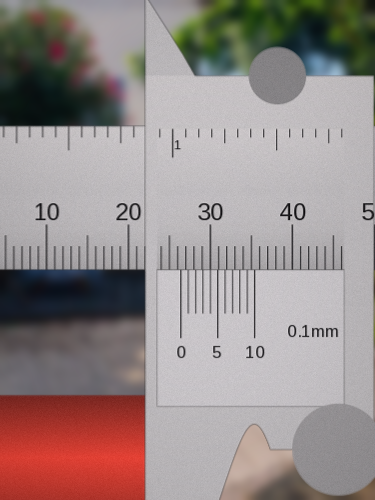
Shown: 26.4,mm
